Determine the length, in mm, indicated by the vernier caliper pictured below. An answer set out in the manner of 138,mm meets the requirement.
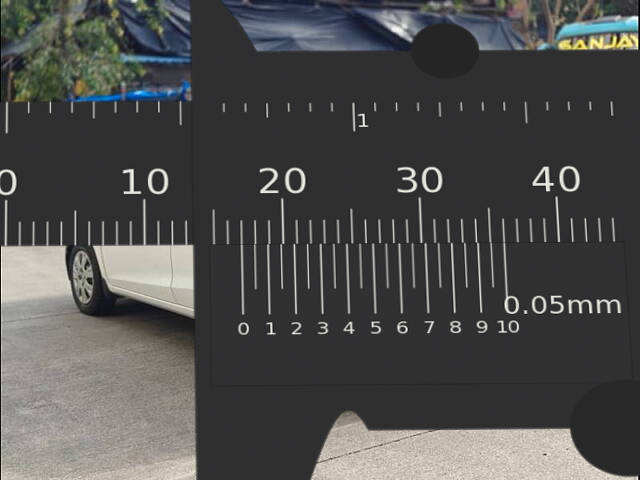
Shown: 17.0,mm
